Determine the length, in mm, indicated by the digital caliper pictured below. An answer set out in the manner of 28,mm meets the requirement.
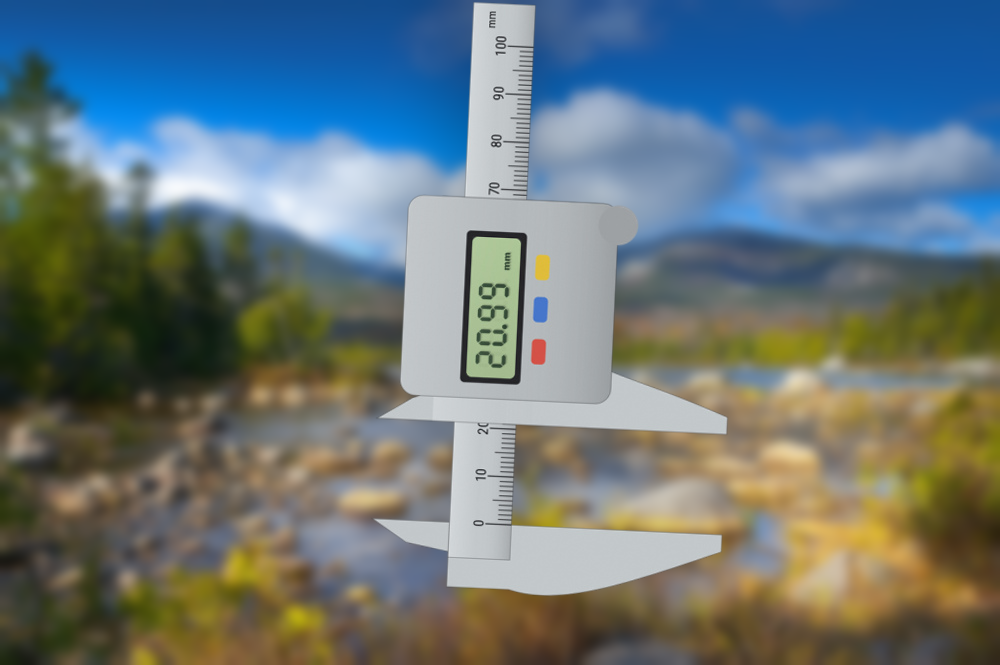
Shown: 20.99,mm
